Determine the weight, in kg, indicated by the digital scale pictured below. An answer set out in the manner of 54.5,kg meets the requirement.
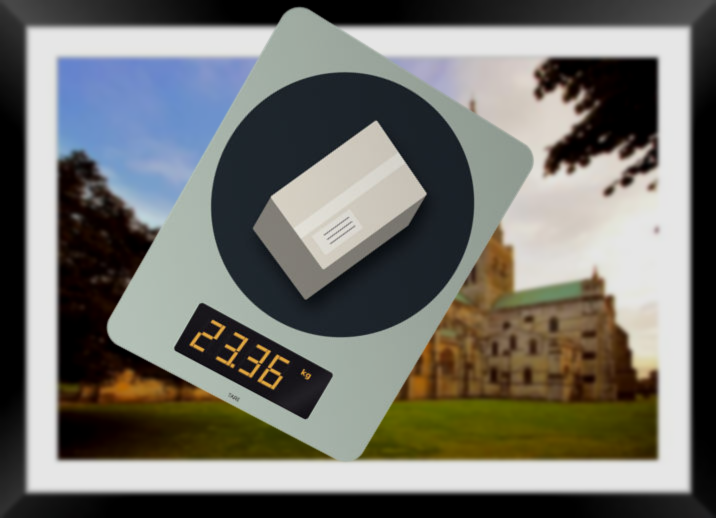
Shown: 23.36,kg
